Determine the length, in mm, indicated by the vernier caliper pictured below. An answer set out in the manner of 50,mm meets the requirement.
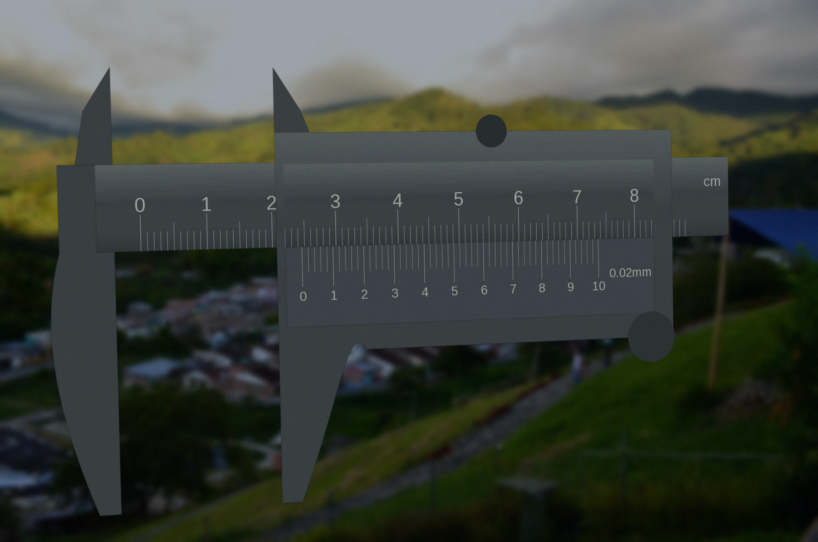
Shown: 24.6,mm
